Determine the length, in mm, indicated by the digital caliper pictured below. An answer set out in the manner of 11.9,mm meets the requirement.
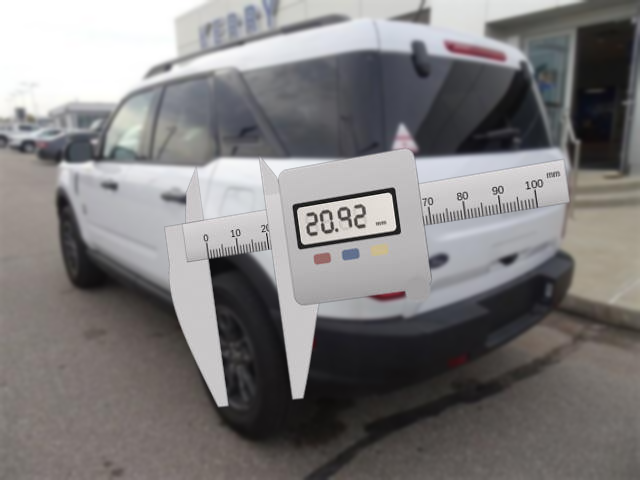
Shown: 20.92,mm
